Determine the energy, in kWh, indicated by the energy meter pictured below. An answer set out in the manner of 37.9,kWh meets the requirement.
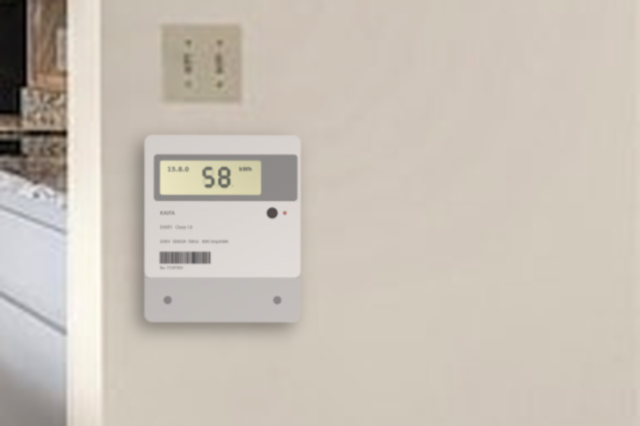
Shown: 58,kWh
